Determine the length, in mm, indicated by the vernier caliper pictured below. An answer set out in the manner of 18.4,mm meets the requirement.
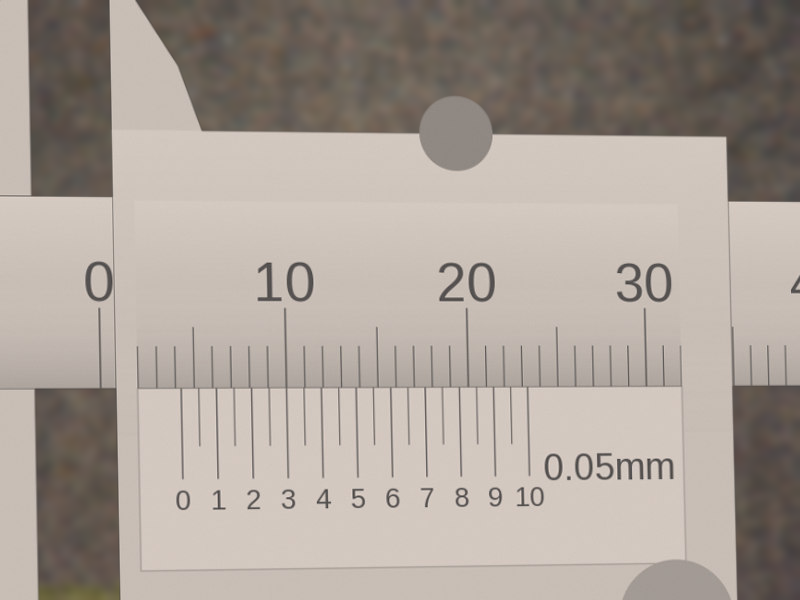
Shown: 4.3,mm
